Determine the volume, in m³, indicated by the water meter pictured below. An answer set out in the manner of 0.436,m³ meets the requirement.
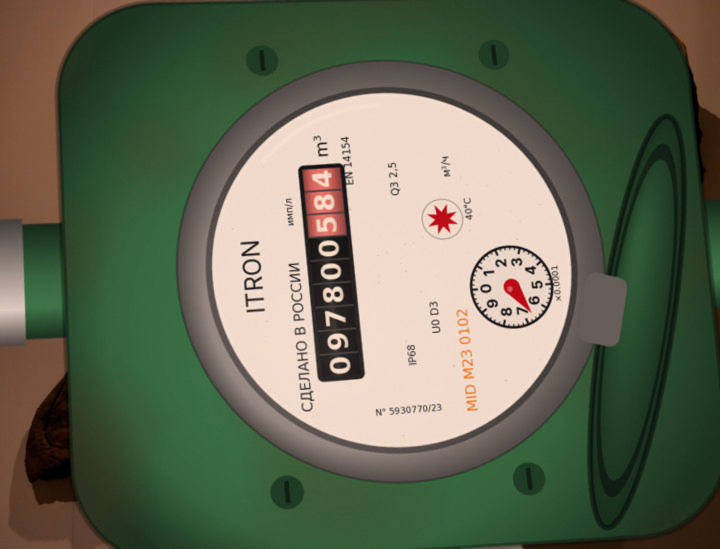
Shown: 97800.5846,m³
